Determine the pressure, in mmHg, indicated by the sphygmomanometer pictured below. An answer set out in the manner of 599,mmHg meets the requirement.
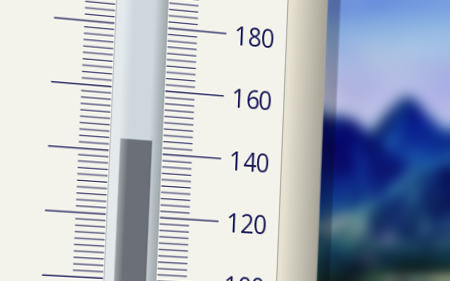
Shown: 144,mmHg
